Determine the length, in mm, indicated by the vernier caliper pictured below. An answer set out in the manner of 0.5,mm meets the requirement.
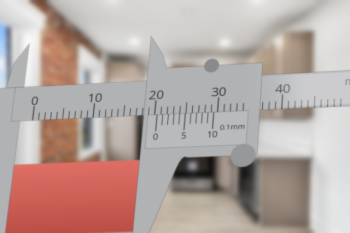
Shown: 20.4,mm
